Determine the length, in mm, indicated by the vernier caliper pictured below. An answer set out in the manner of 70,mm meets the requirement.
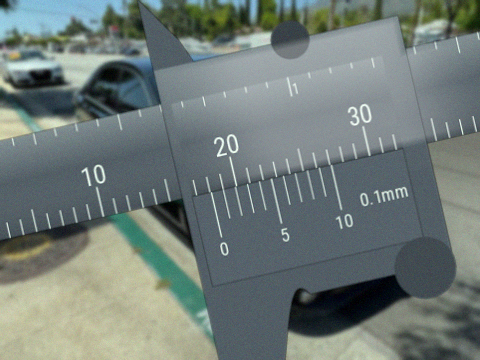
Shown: 18.1,mm
